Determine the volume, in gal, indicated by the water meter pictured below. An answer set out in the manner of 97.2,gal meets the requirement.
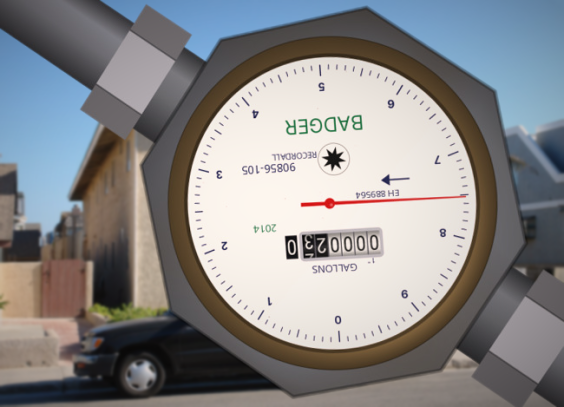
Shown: 227.5,gal
